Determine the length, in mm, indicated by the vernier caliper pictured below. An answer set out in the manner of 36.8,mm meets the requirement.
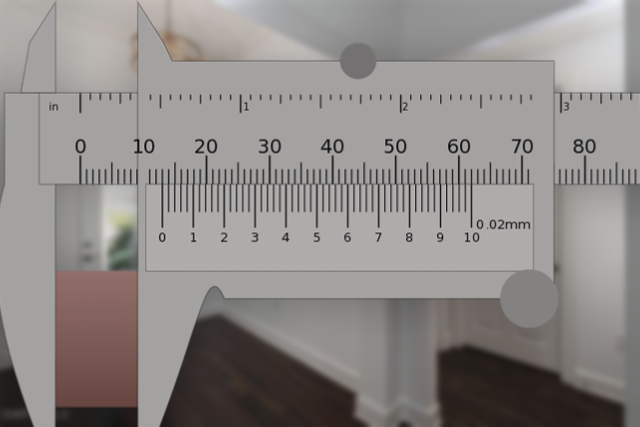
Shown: 13.0,mm
